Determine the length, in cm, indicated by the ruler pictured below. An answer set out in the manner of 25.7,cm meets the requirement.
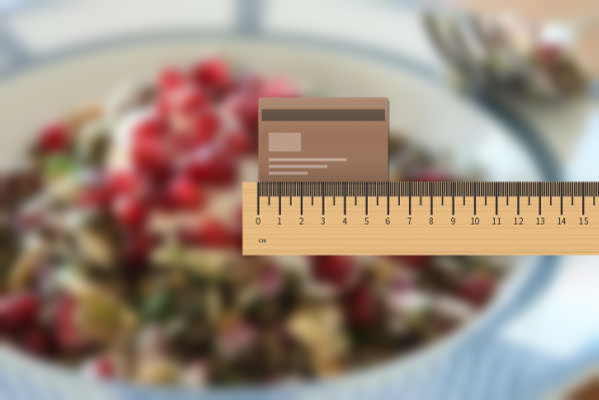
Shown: 6,cm
